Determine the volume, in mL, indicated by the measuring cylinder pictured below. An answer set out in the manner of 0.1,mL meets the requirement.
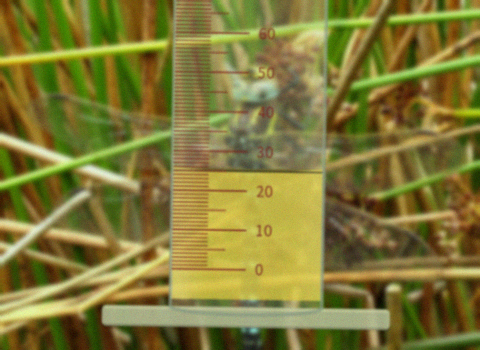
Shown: 25,mL
